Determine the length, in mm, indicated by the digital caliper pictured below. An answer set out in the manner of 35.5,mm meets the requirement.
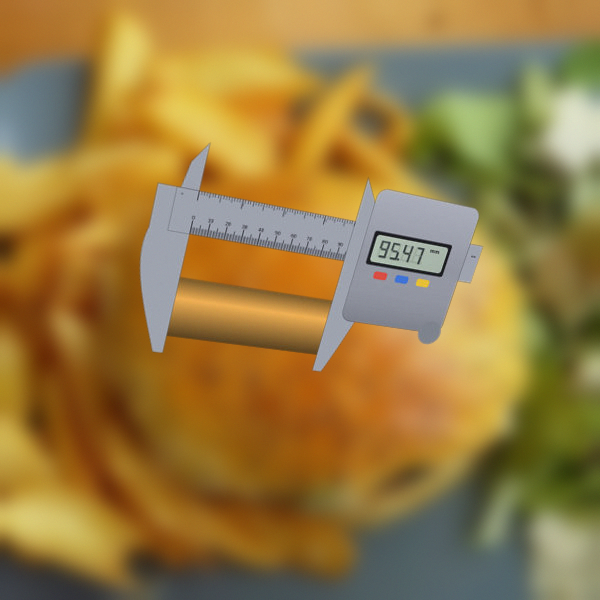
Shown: 95.47,mm
